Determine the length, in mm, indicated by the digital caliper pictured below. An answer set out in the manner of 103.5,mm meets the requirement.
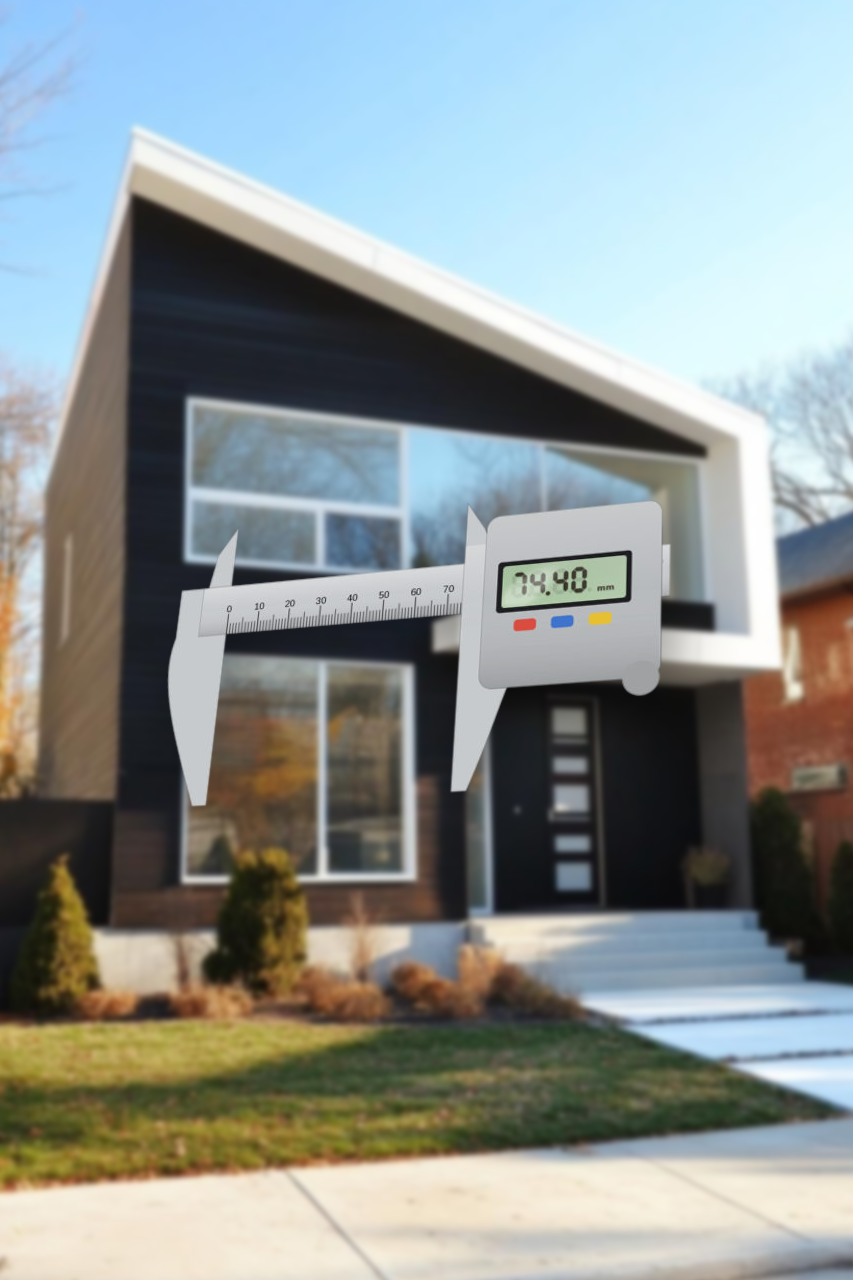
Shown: 74.40,mm
